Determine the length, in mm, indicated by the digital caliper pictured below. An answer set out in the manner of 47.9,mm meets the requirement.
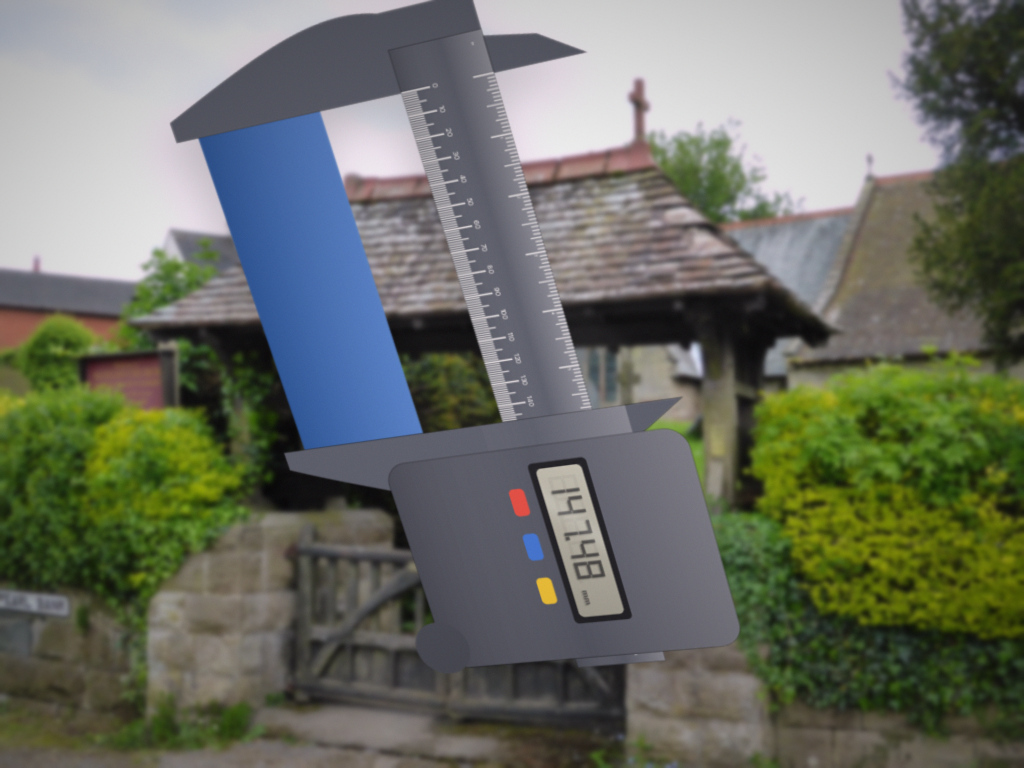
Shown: 147.48,mm
